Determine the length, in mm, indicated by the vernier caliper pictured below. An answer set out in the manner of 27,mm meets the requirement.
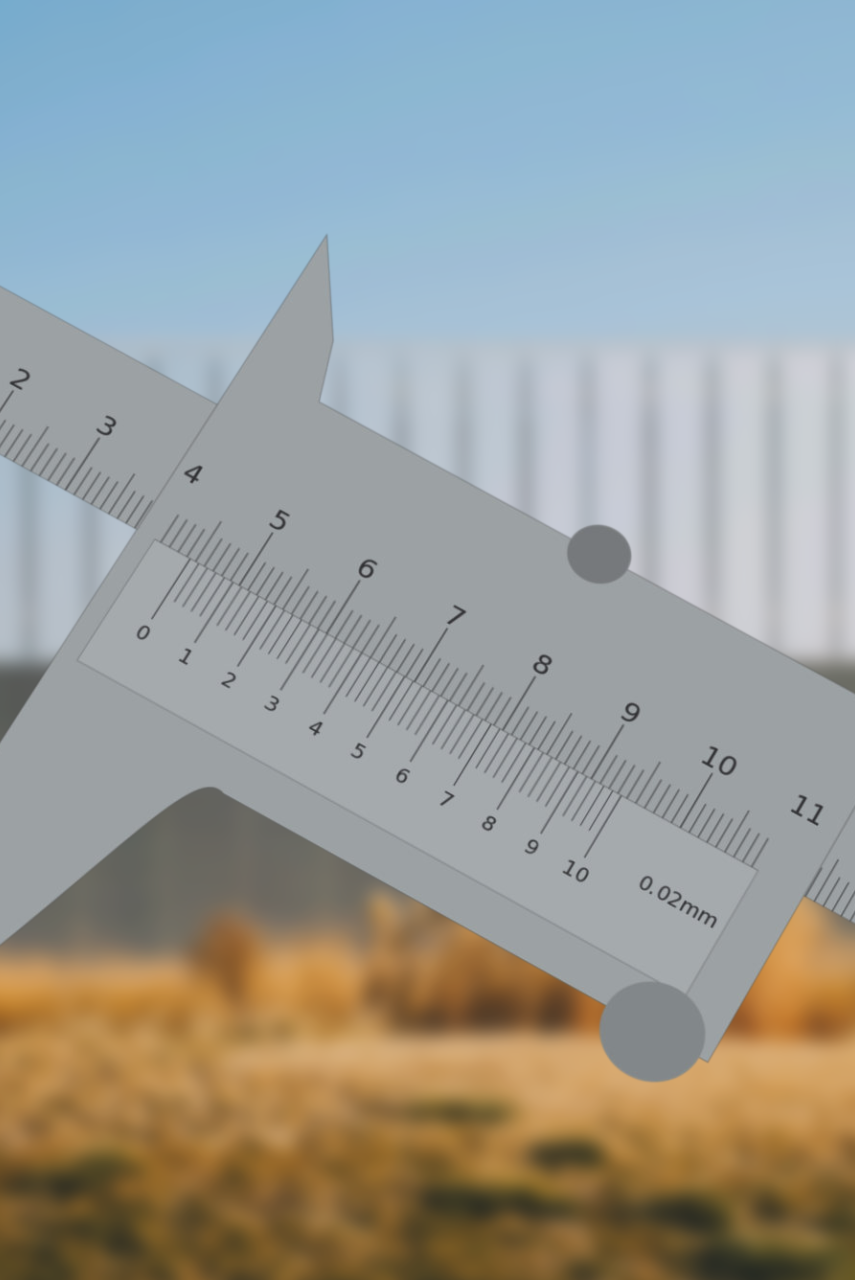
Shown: 44.4,mm
